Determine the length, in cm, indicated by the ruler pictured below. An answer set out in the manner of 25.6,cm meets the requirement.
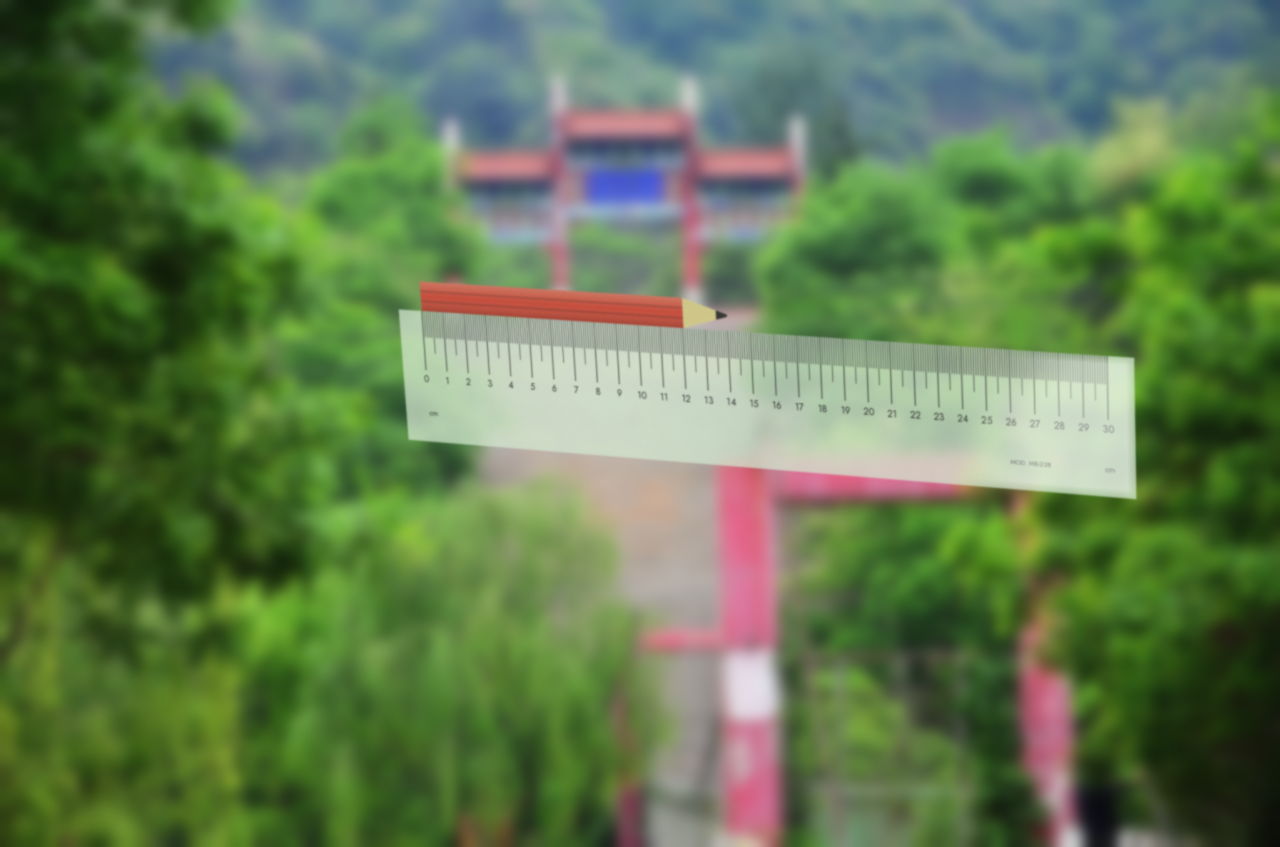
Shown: 14,cm
